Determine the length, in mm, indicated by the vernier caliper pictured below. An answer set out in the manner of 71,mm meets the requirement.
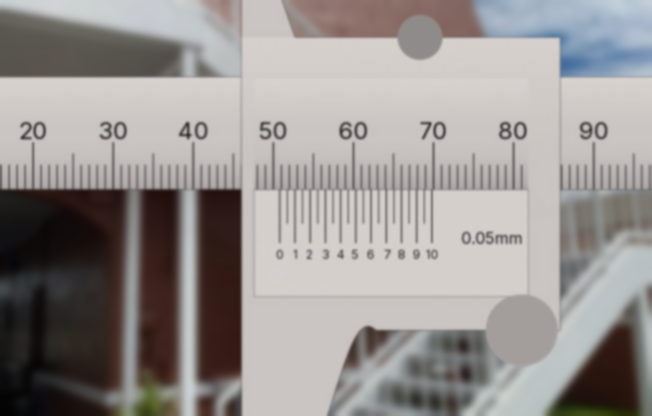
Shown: 50.8,mm
